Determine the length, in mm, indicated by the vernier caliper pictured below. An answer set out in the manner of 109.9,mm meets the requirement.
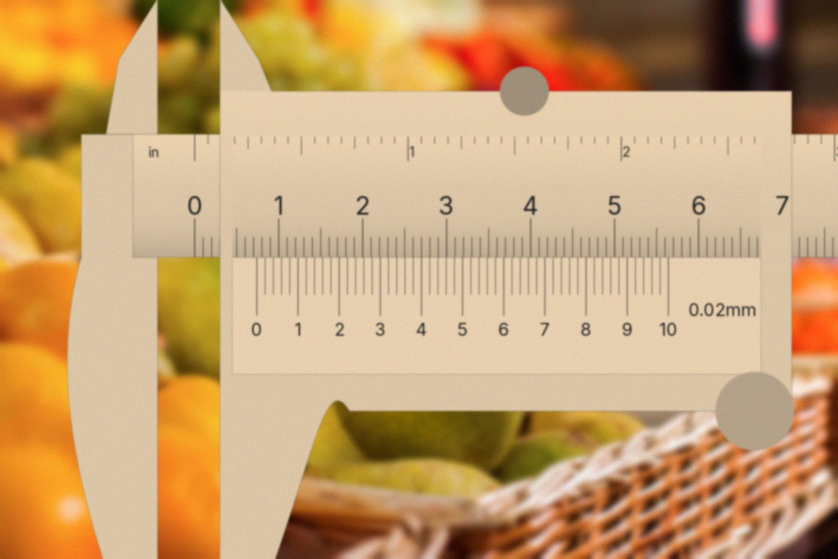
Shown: 7.4,mm
